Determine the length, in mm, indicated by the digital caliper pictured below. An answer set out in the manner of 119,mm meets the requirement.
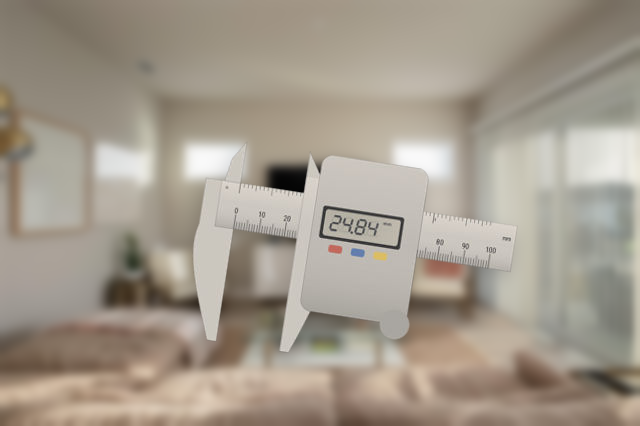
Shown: 24.84,mm
